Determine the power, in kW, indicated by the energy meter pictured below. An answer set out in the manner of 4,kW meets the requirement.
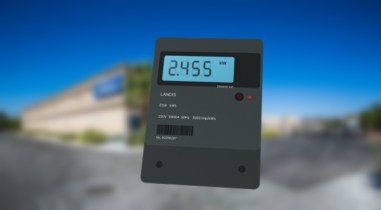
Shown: 2.455,kW
